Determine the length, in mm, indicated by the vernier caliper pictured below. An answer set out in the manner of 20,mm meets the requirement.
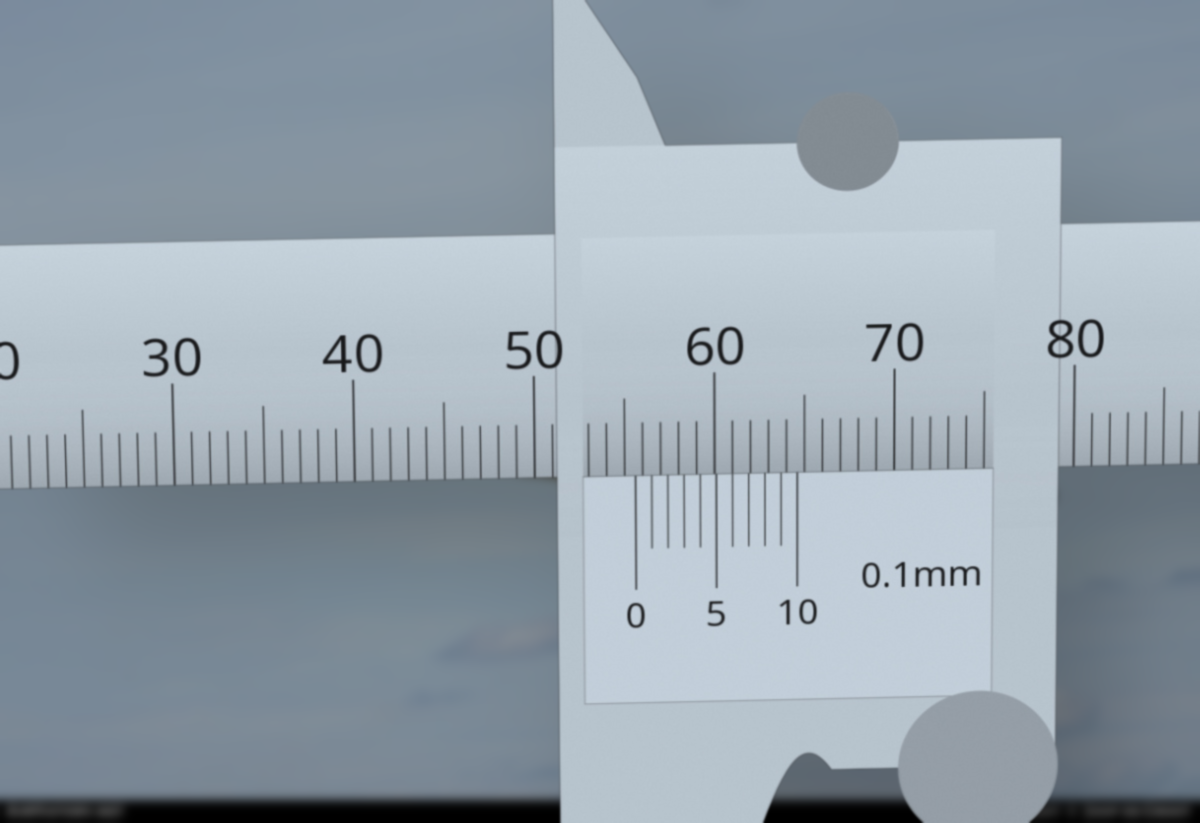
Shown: 55.6,mm
